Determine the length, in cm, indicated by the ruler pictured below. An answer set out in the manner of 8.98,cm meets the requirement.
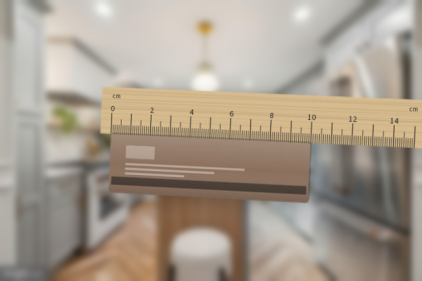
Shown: 10,cm
